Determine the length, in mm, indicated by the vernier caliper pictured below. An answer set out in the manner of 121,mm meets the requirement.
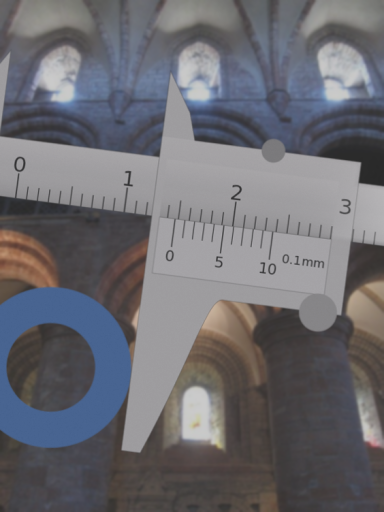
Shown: 14.7,mm
